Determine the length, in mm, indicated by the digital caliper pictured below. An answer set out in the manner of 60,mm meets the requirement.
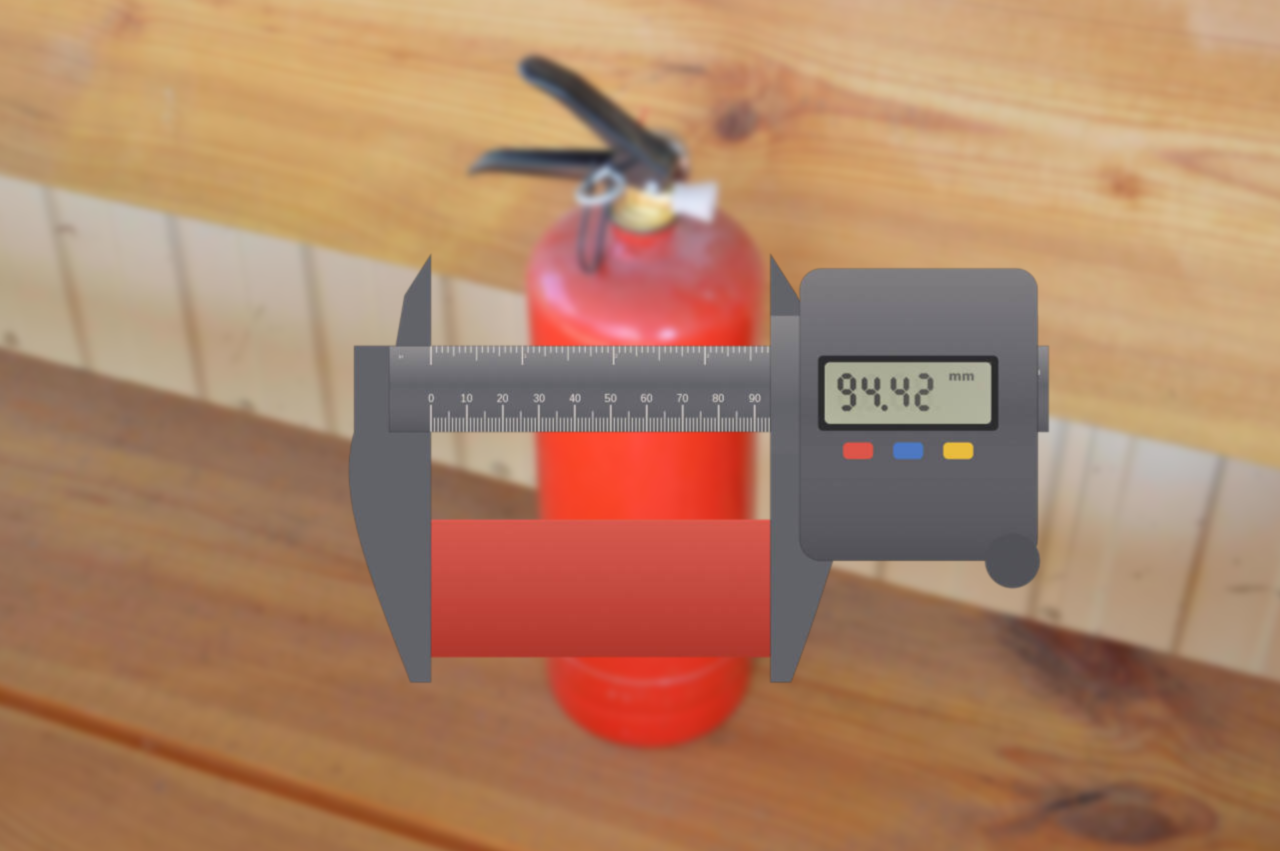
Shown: 94.42,mm
